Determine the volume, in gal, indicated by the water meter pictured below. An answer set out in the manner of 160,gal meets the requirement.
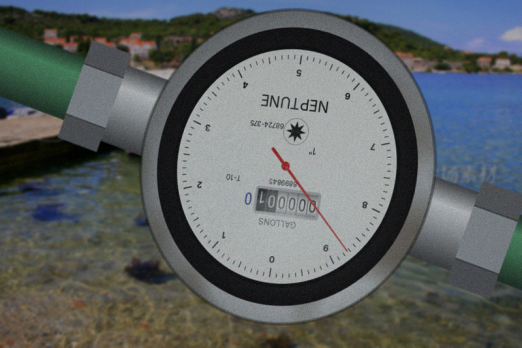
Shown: 8.7,gal
